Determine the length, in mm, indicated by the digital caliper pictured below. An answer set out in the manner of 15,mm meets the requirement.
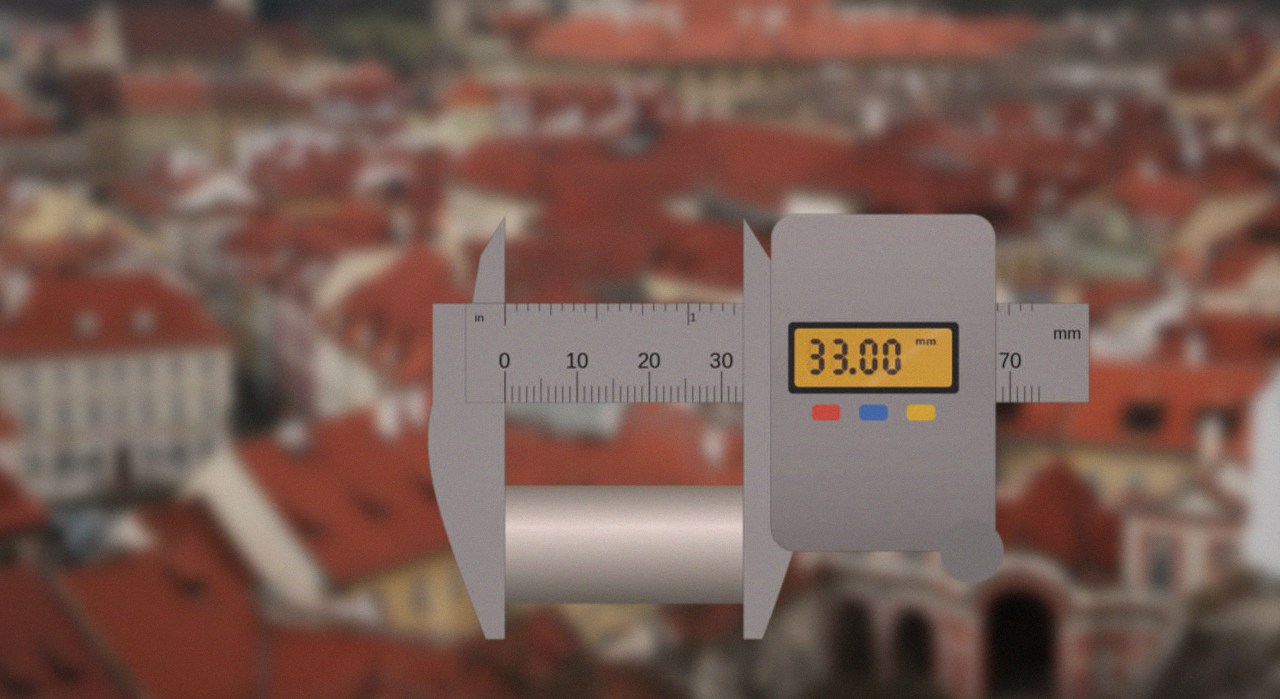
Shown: 33.00,mm
